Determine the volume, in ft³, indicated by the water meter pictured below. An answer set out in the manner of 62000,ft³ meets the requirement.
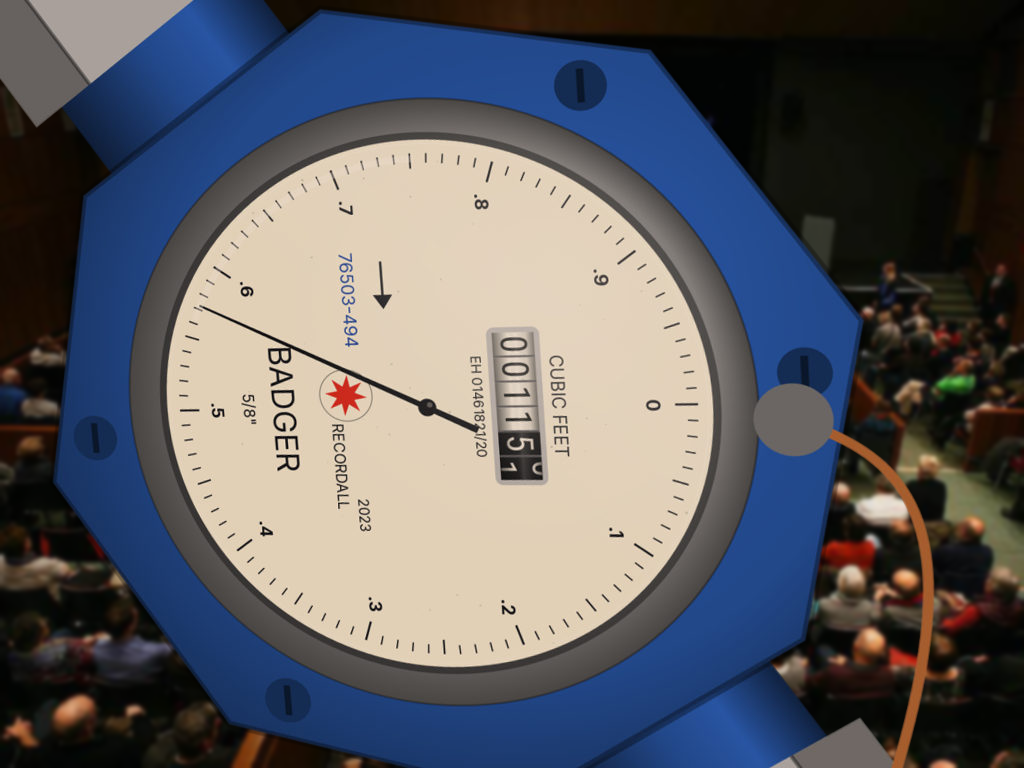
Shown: 1150.57,ft³
